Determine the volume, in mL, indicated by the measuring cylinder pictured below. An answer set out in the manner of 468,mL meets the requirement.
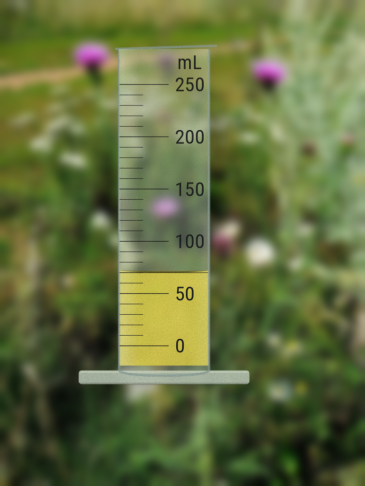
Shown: 70,mL
